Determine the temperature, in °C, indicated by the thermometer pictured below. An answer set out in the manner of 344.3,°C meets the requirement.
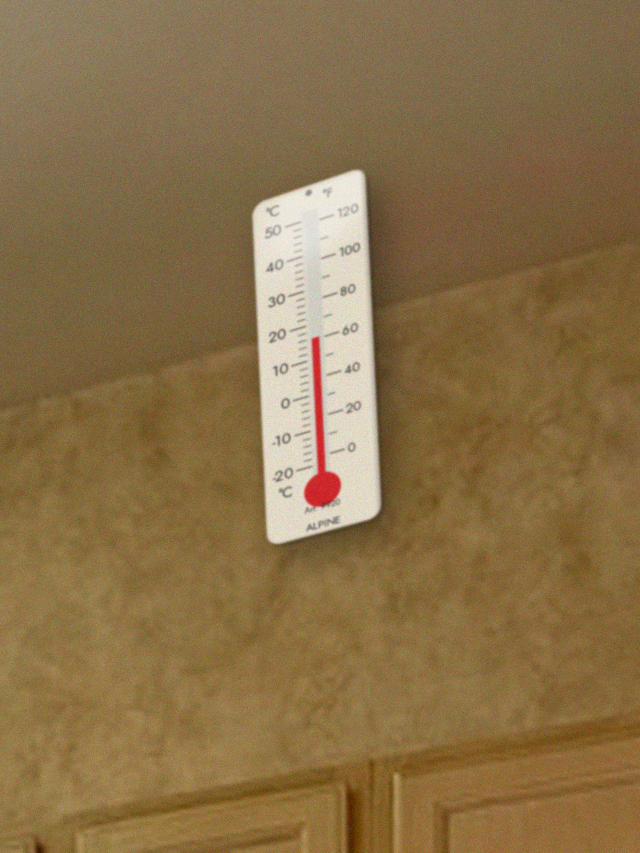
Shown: 16,°C
